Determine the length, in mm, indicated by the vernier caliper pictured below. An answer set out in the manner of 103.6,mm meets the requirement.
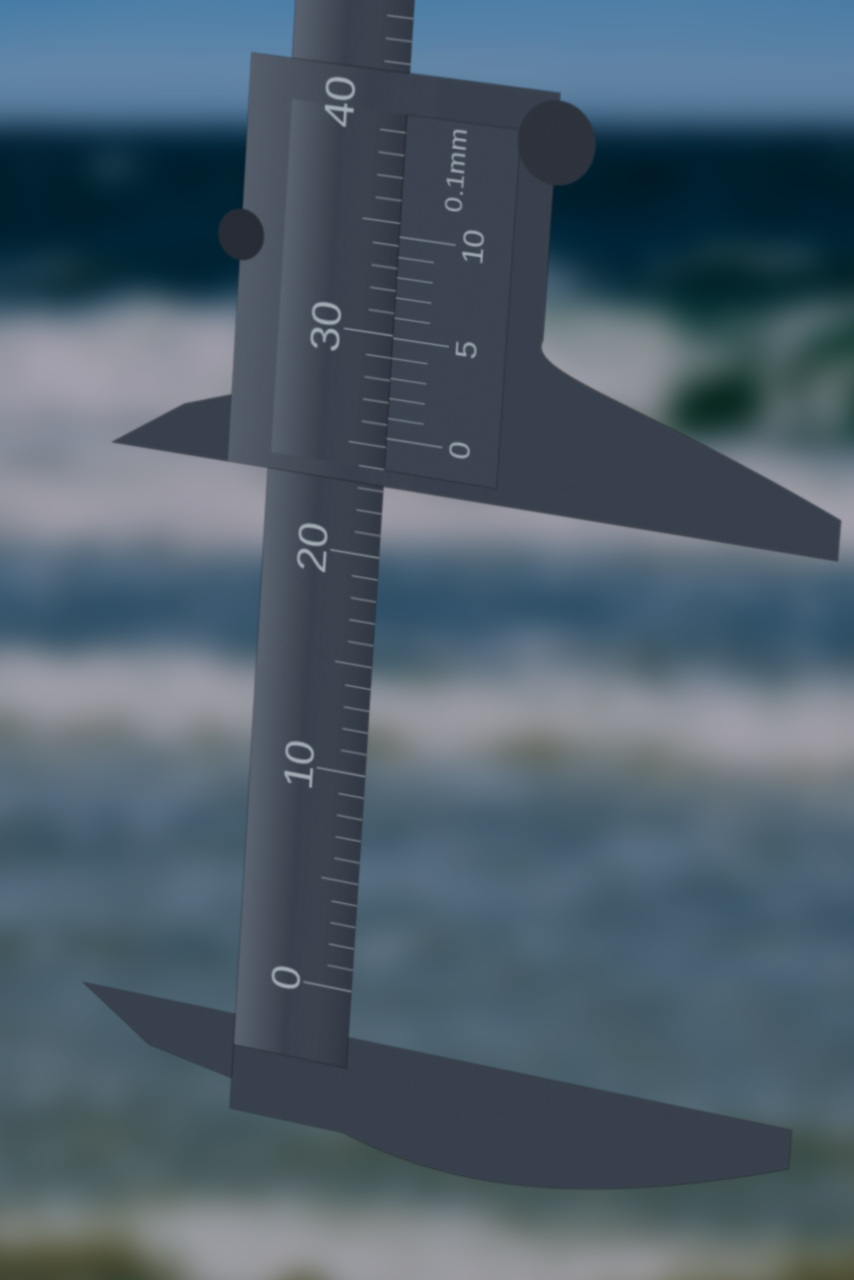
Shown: 25.4,mm
